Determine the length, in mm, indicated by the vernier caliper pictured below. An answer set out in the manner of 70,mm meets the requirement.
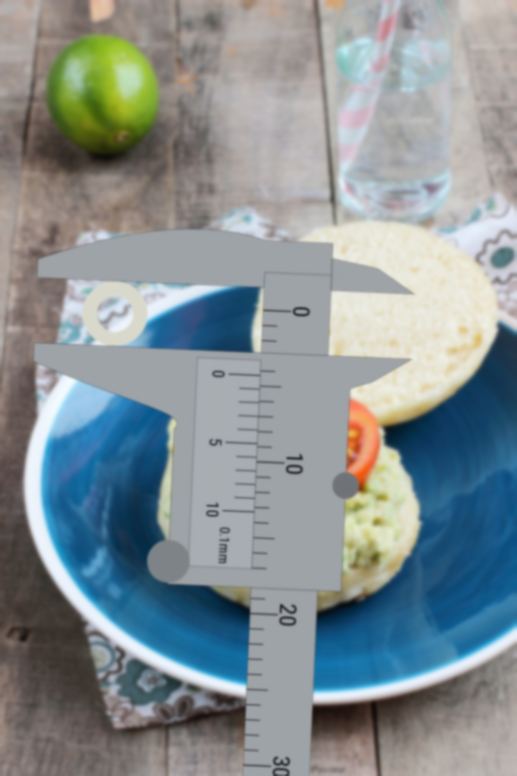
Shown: 4.3,mm
